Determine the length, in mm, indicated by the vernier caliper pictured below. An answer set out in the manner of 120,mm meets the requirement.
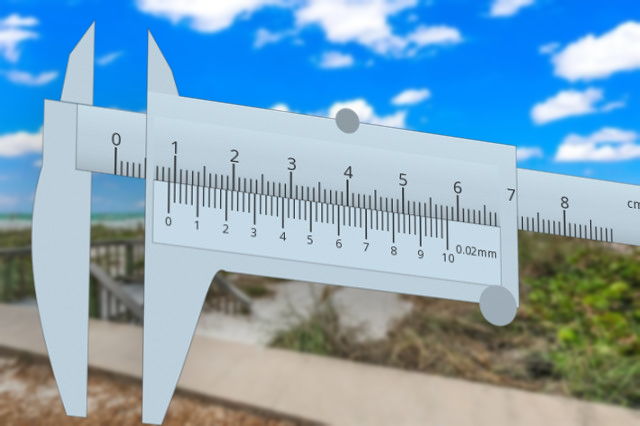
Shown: 9.0,mm
